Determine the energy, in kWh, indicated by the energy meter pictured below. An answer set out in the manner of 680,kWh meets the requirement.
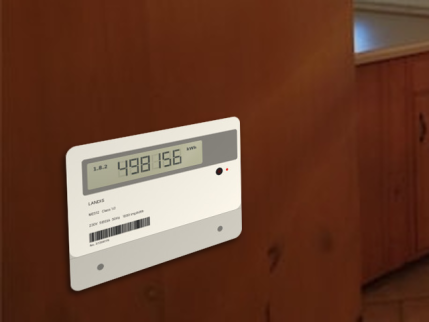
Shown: 498156,kWh
